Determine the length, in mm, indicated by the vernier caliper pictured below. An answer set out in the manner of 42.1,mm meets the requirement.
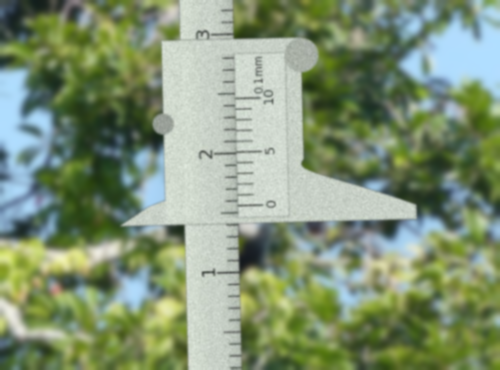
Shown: 15.6,mm
